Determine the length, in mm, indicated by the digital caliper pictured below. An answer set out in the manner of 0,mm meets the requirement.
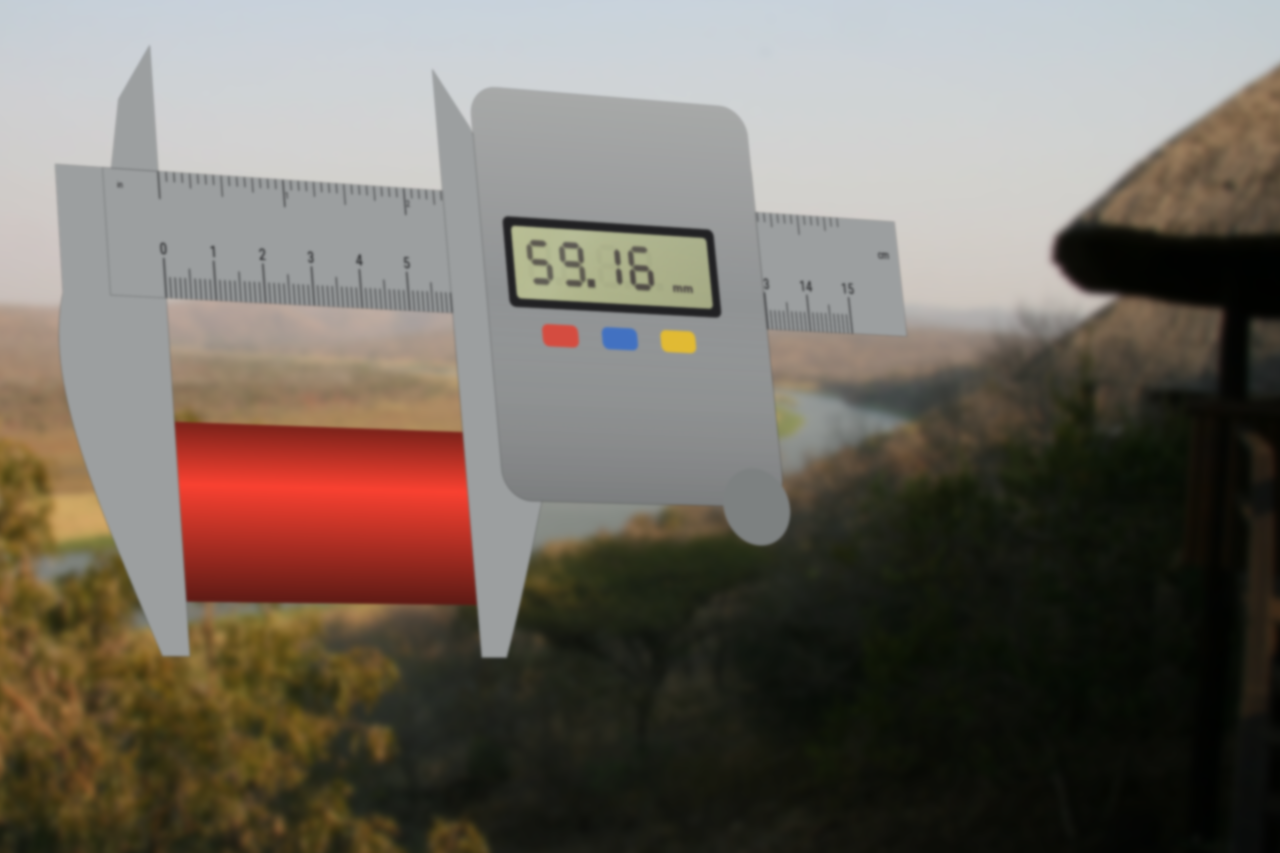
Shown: 59.16,mm
